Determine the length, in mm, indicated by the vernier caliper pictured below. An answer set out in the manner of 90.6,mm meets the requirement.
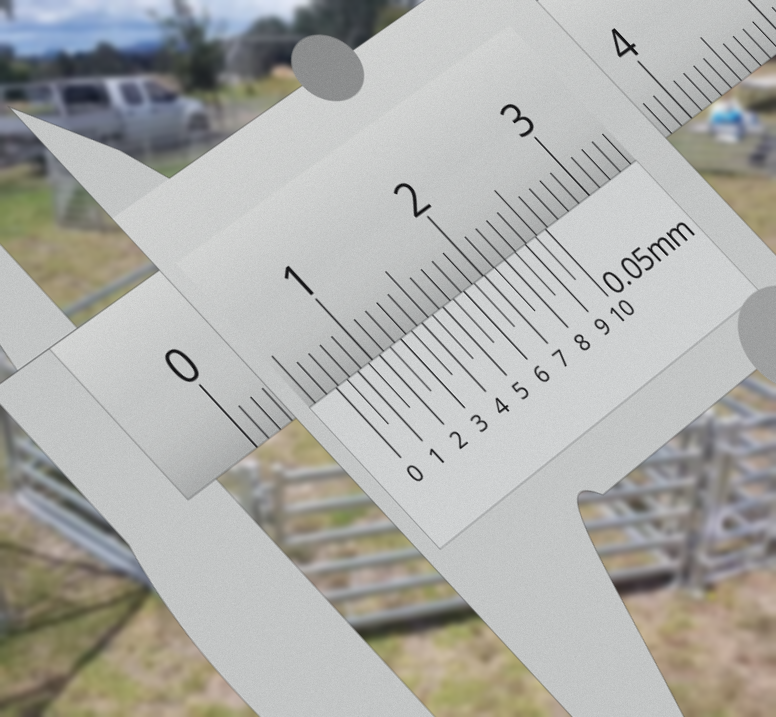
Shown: 6.8,mm
